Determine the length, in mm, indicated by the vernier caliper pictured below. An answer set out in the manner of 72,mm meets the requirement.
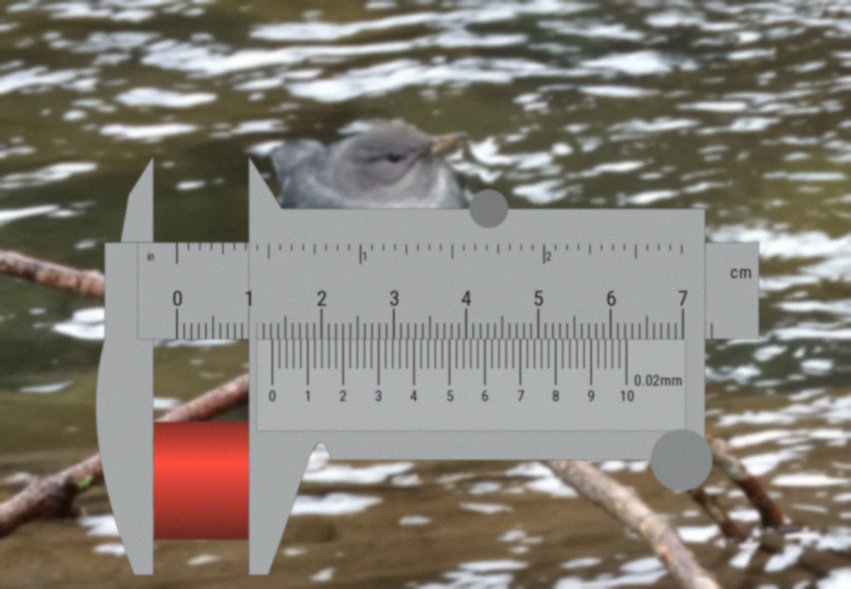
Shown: 13.2,mm
